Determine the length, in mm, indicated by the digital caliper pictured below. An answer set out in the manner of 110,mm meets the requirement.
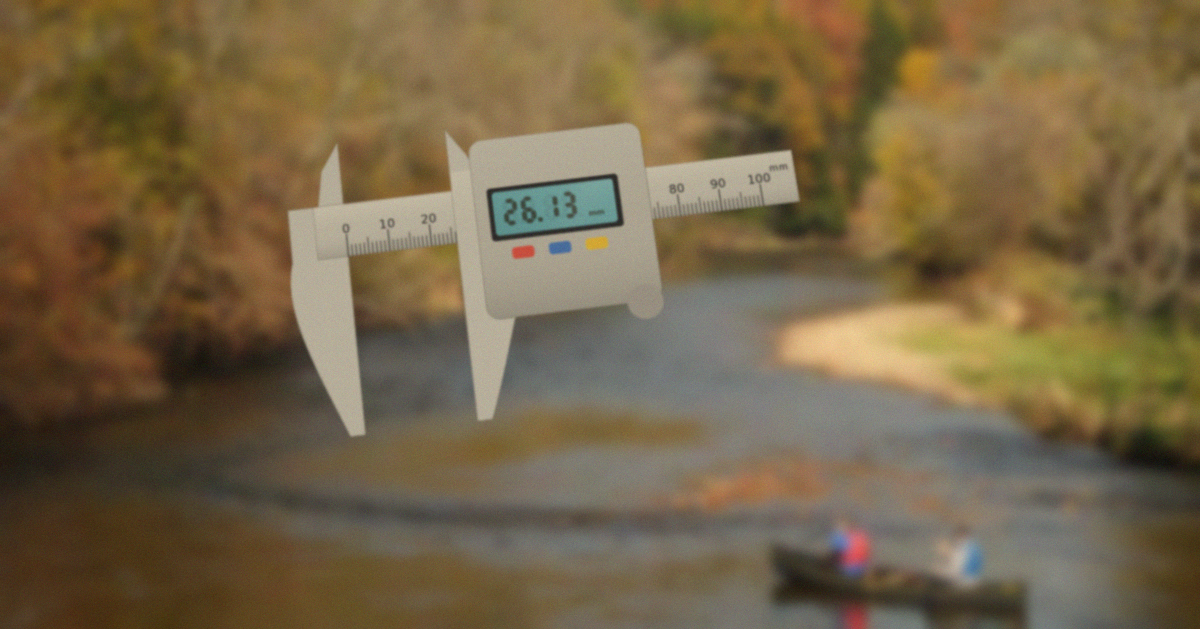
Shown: 26.13,mm
